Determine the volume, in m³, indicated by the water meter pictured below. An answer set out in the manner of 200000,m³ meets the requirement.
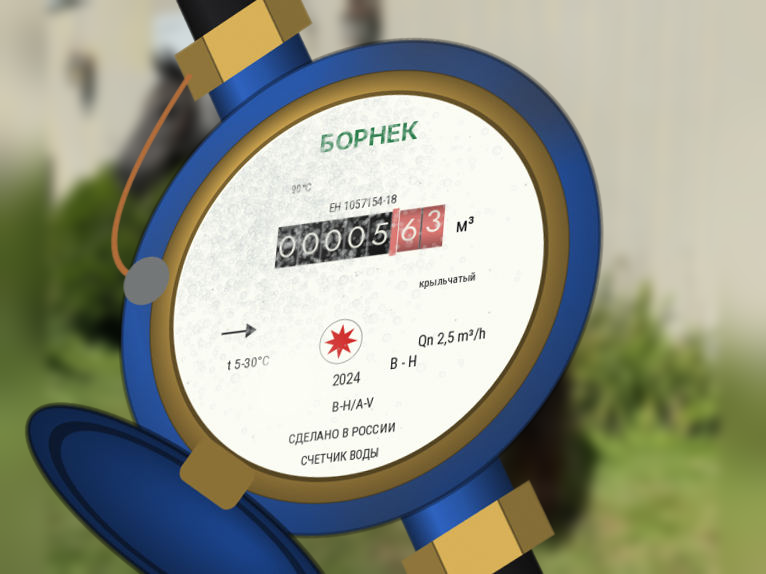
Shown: 5.63,m³
